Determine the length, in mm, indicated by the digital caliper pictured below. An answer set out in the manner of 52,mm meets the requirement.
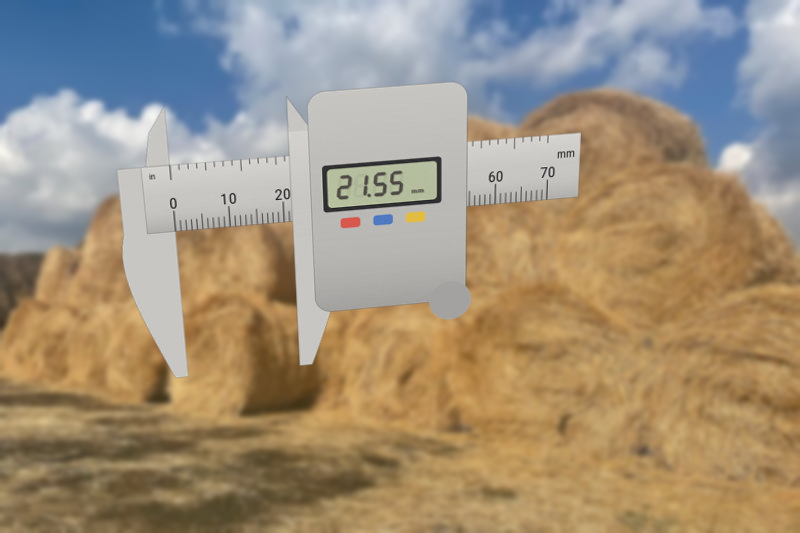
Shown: 21.55,mm
